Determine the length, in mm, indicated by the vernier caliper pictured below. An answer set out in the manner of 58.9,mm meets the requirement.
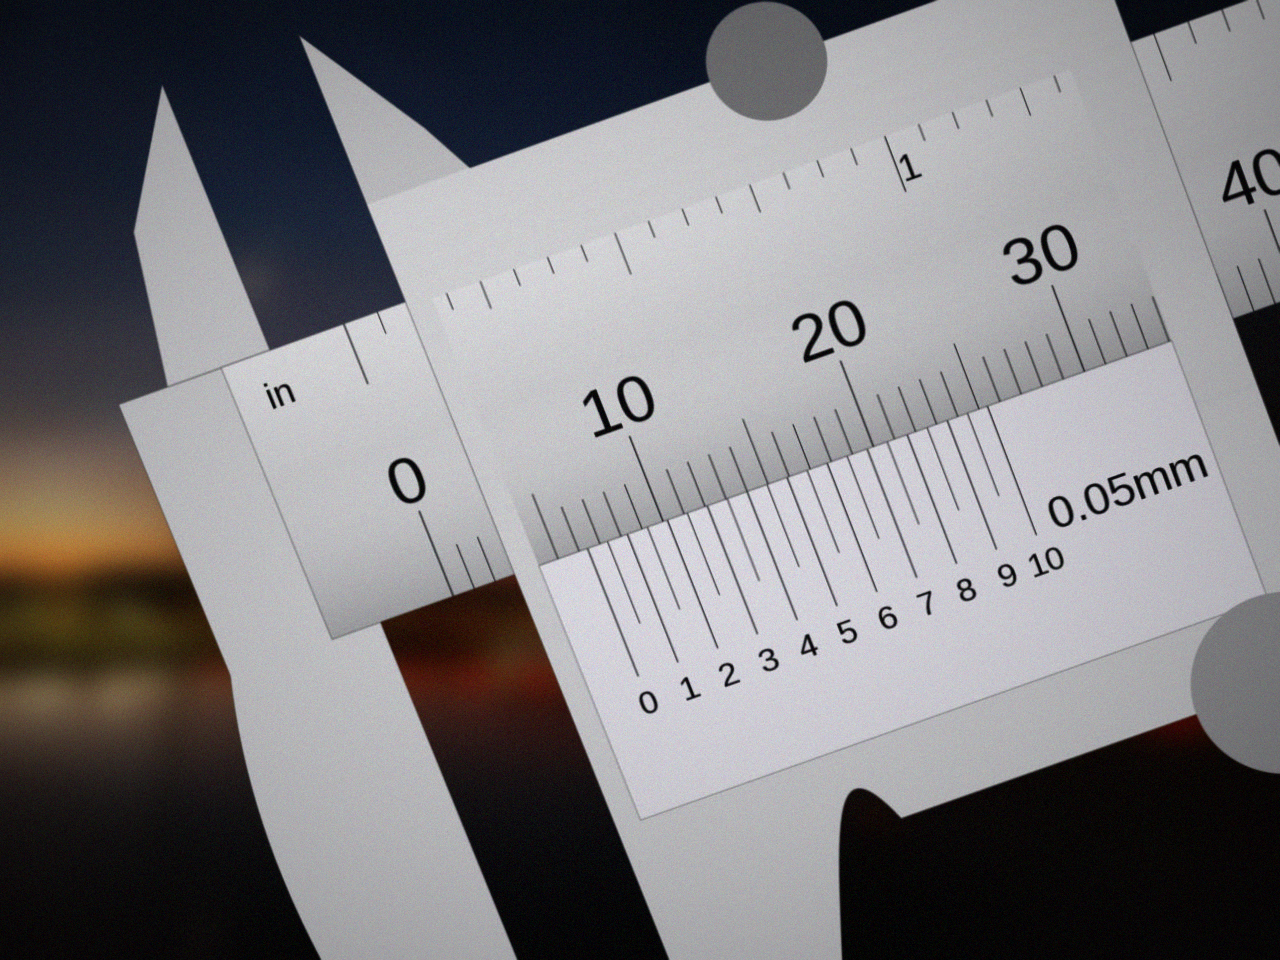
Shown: 6.4,mm
